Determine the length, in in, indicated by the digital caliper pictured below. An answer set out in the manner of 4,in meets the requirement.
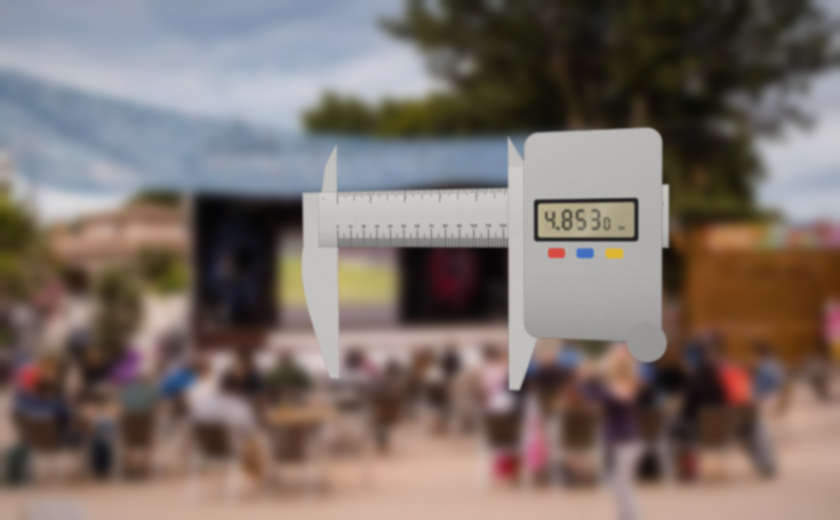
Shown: 4.8530,in
